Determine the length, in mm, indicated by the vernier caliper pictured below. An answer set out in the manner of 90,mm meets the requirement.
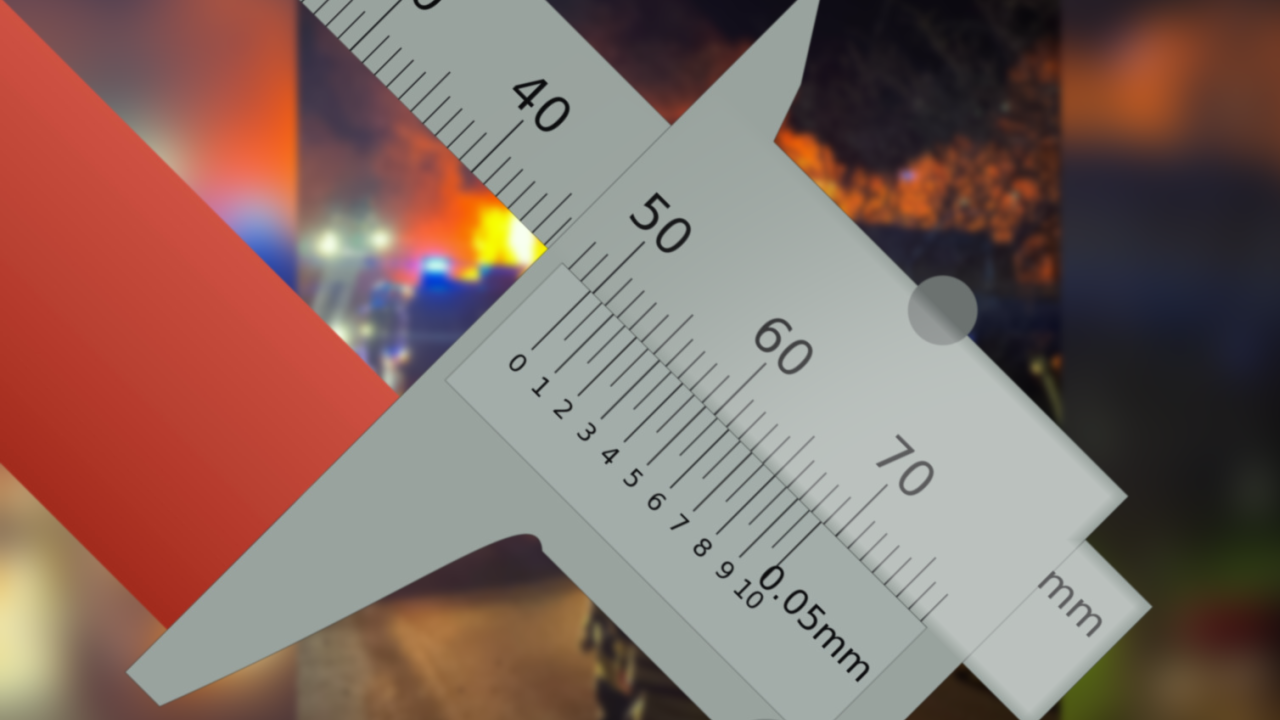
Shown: 49.8,mm
